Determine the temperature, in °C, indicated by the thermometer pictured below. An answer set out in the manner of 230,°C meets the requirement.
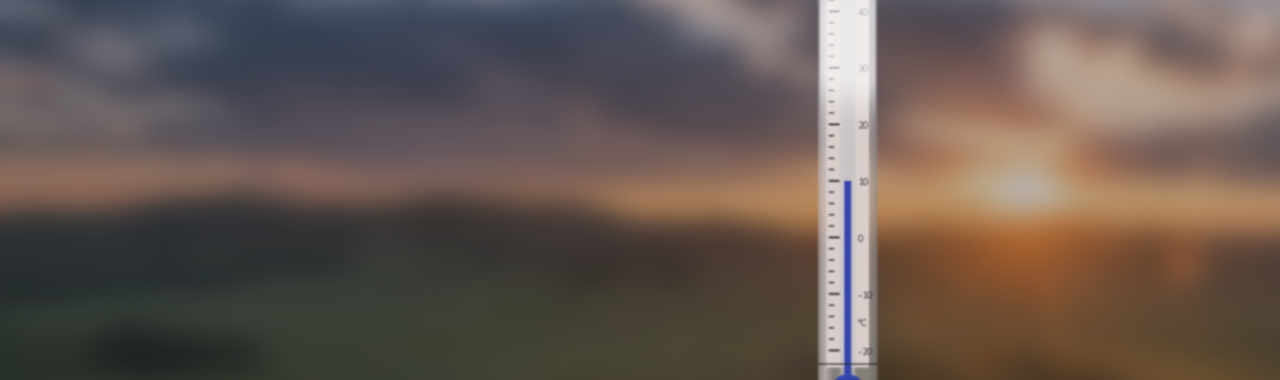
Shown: 10,°C
